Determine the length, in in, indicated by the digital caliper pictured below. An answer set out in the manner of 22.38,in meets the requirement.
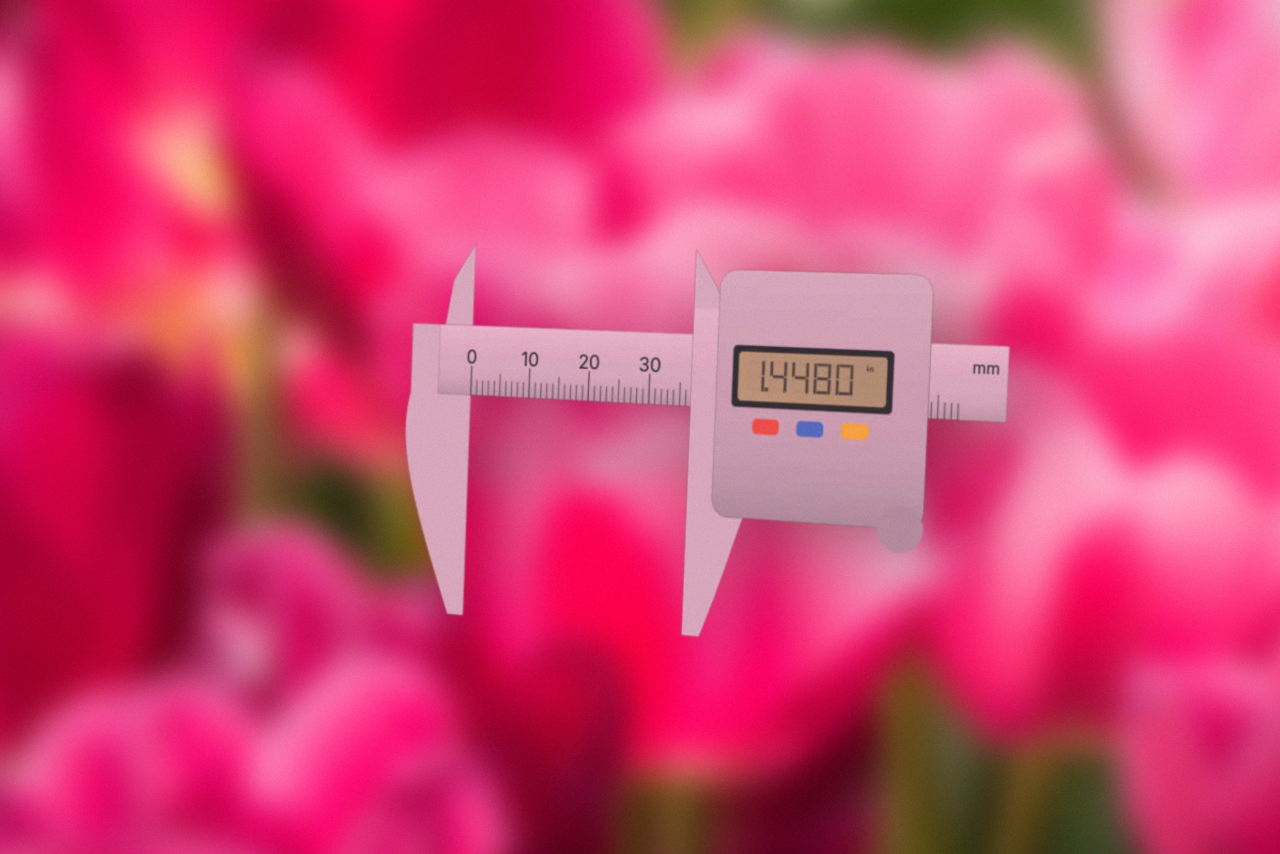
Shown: 1.4480,in
